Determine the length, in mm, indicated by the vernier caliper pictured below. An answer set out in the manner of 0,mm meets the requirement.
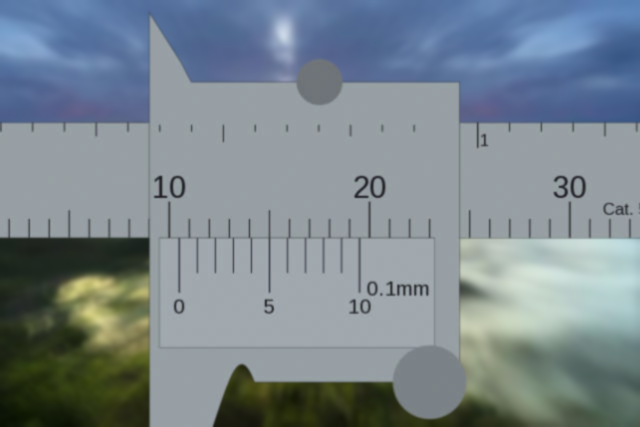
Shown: 10.5,mm
